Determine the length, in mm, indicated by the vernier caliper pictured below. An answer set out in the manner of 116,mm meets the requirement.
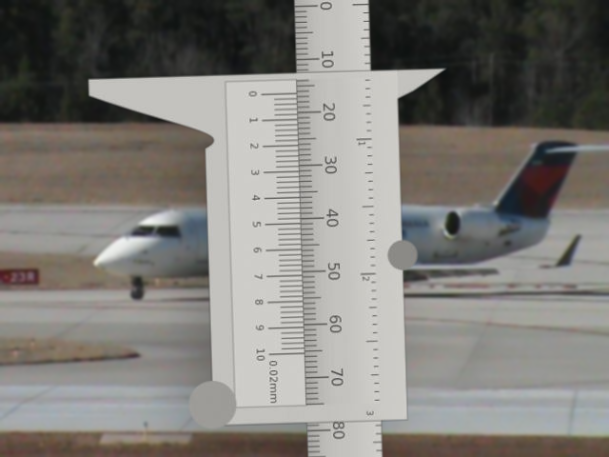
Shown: 16.4,mm
